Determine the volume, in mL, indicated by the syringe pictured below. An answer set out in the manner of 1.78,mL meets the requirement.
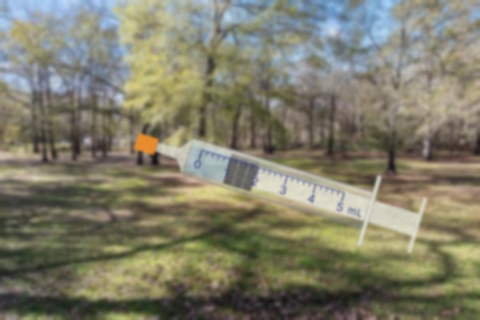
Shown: 1,mL
